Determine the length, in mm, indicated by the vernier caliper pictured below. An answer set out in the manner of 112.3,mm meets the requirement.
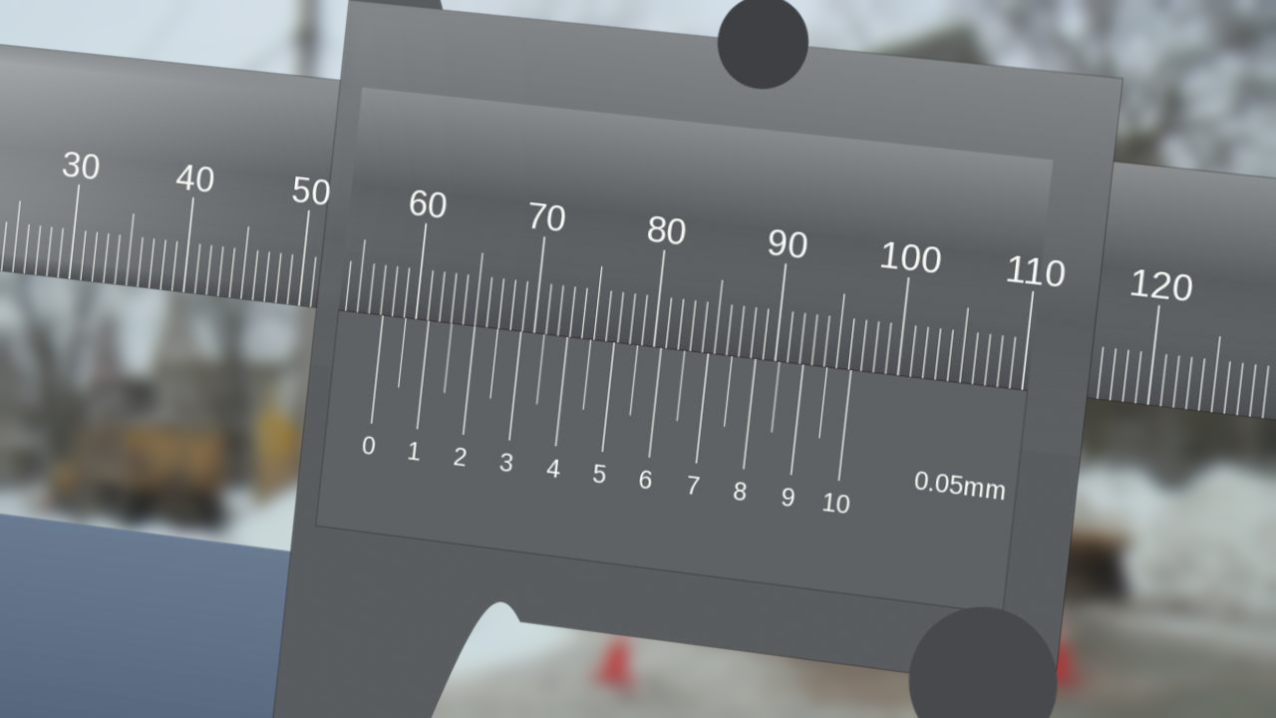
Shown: 57.2,mm
